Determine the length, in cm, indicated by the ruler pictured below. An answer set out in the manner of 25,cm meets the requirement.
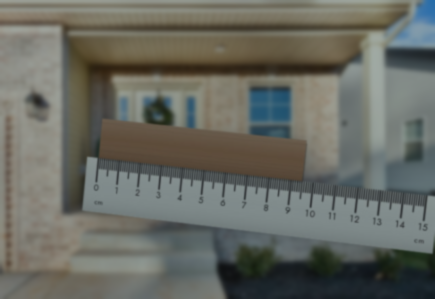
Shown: 9.5,cm
